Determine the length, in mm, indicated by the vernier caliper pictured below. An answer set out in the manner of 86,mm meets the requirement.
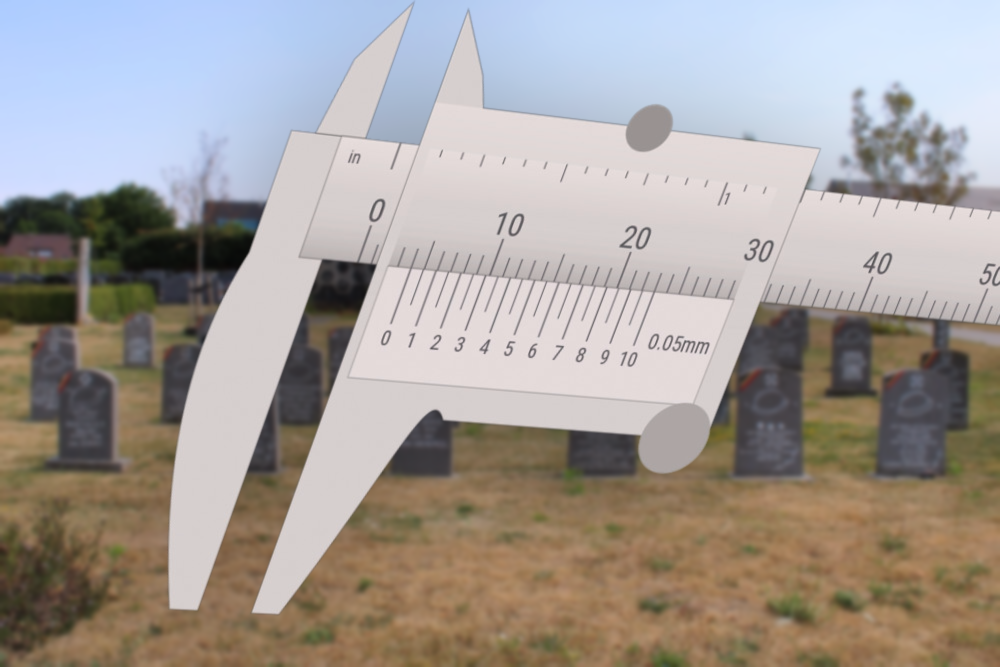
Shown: 4.0,mm
